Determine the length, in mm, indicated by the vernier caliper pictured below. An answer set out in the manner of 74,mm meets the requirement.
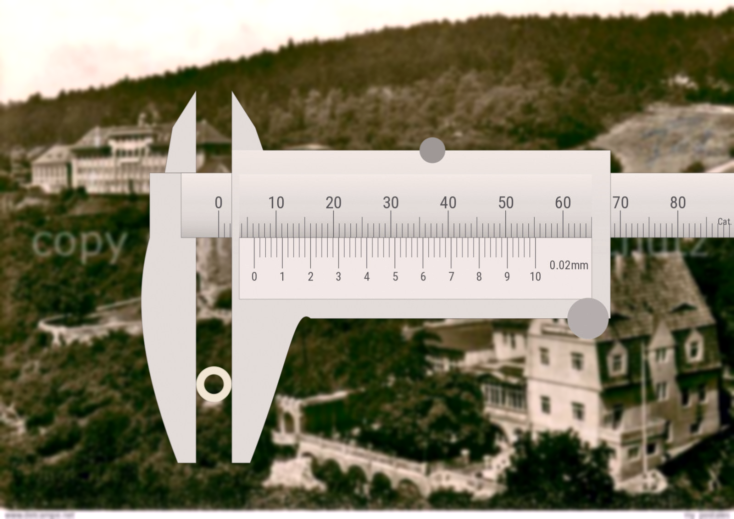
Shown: 6.2,mm
